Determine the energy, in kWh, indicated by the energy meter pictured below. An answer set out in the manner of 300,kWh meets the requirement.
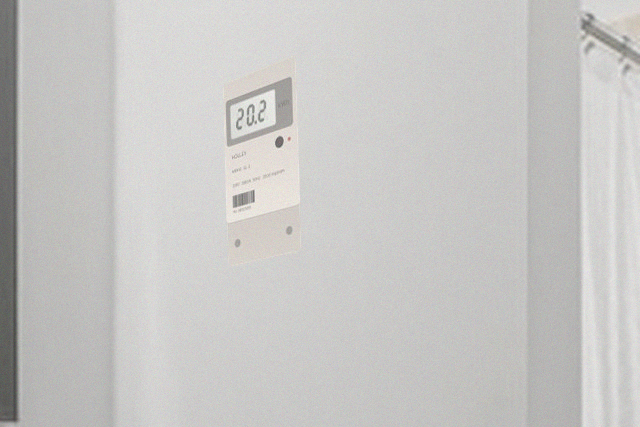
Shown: 20.2,kWh
